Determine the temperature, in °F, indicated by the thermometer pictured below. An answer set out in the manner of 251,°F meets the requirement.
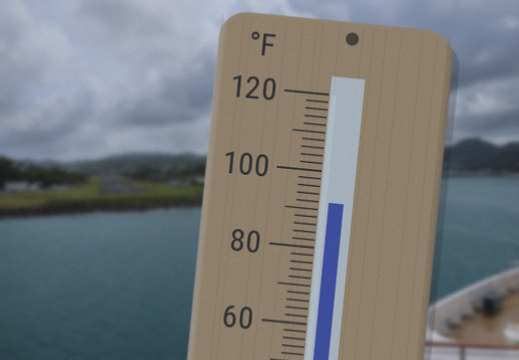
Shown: 92,°F
